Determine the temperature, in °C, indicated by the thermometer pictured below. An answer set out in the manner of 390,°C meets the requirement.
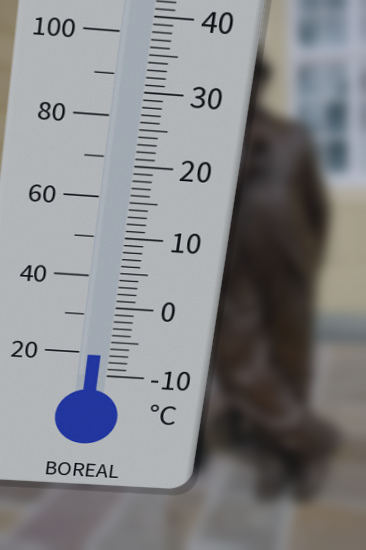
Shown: -7,°C
